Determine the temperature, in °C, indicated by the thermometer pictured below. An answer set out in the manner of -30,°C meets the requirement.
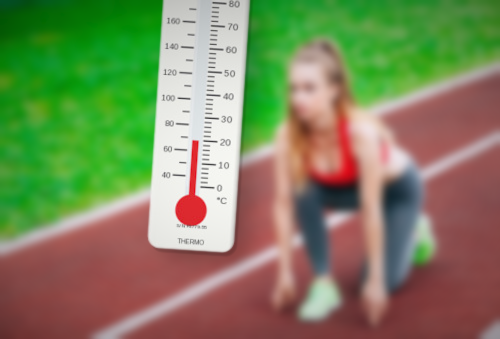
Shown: 20,°C
